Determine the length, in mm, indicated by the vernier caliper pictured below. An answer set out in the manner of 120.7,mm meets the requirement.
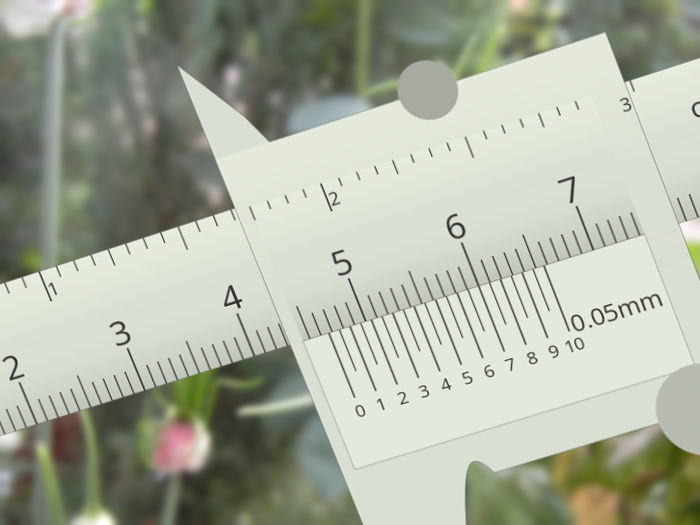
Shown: 46.7,mm
